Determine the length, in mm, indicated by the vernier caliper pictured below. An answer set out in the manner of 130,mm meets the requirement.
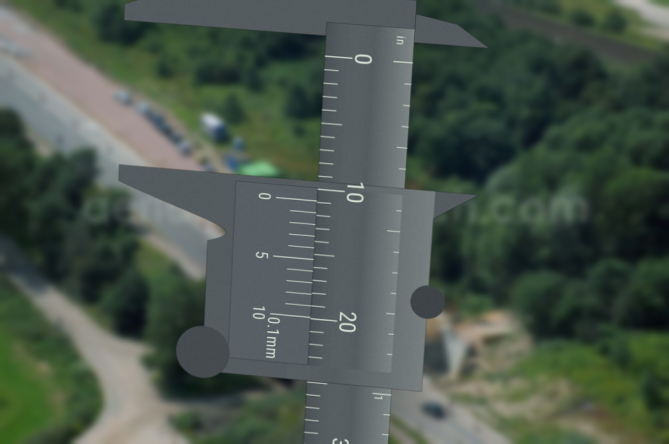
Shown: 10.9,mm
